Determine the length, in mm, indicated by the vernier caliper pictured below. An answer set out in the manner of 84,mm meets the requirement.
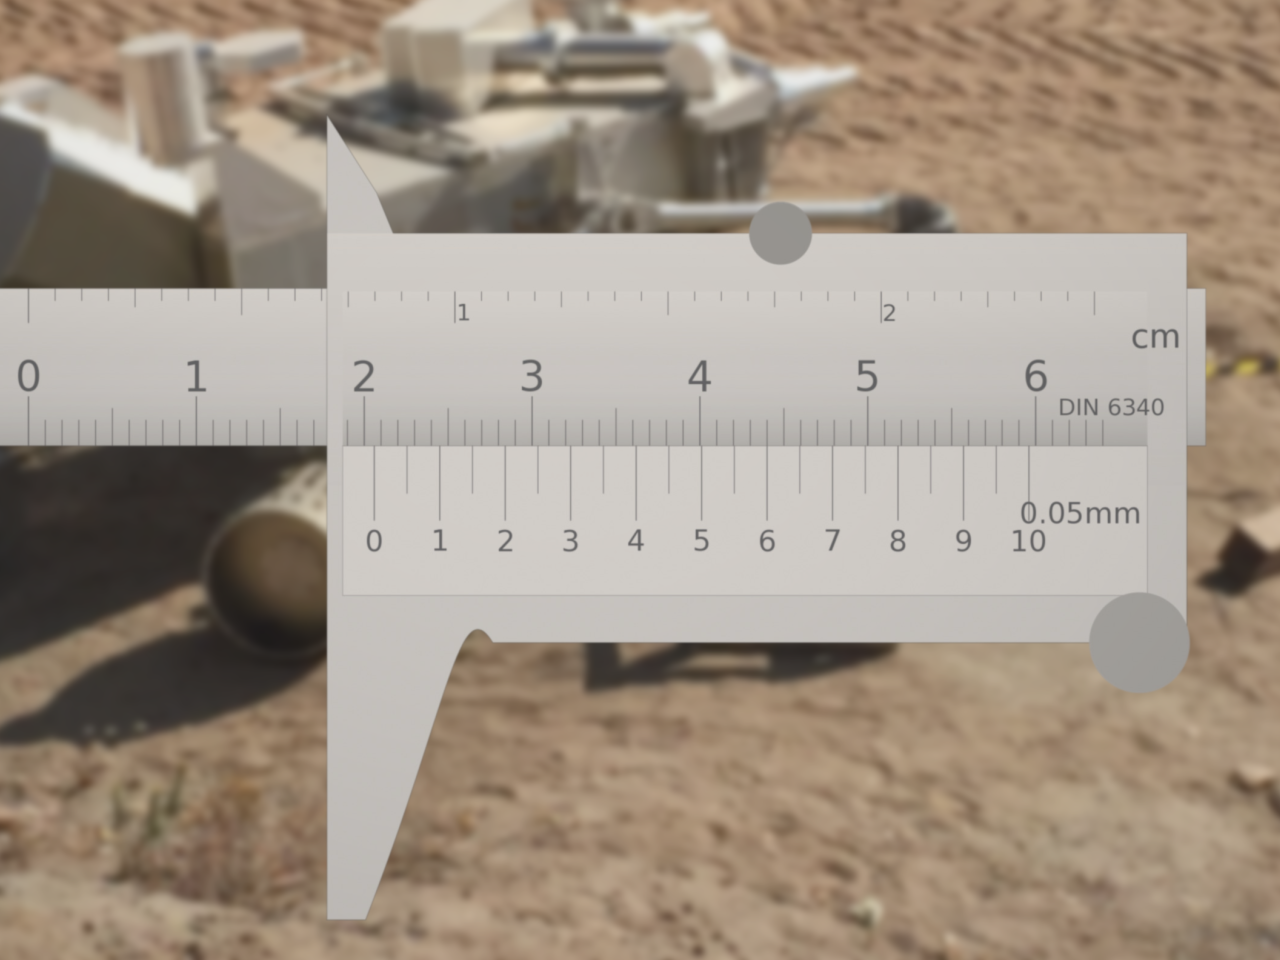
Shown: 20.6,mm
